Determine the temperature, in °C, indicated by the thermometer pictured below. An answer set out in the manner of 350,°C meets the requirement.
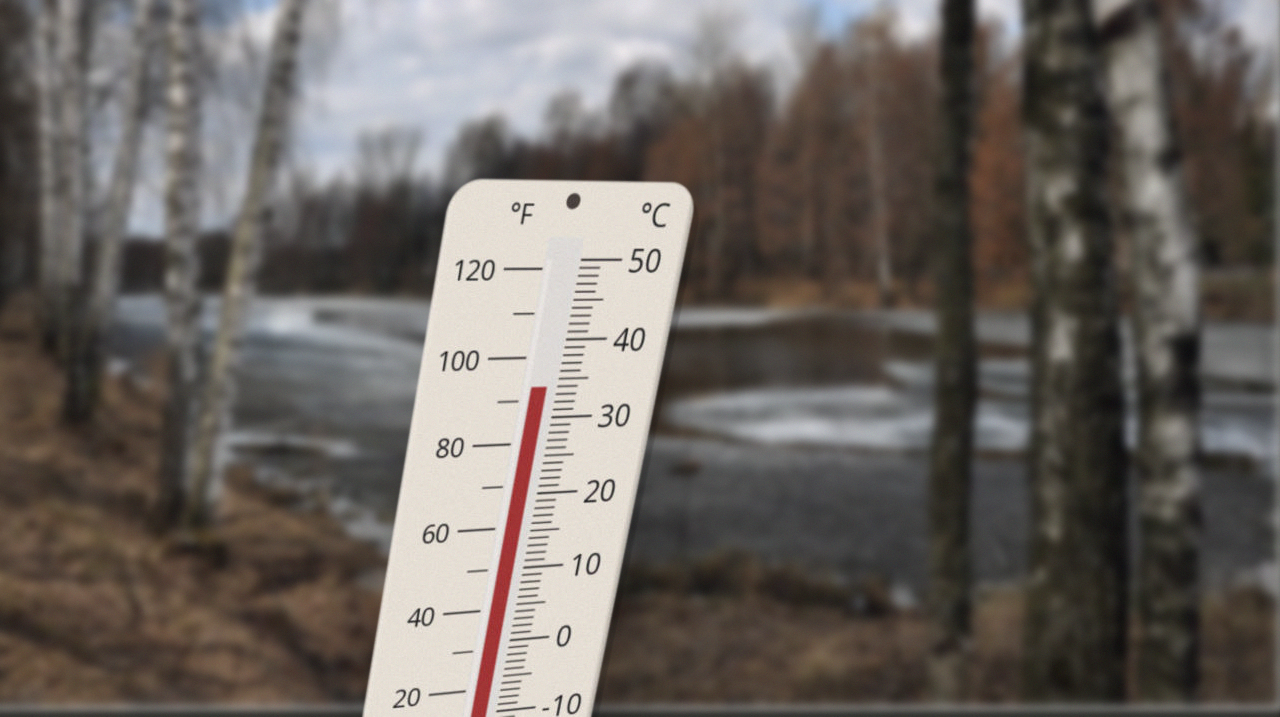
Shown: 34,°C
